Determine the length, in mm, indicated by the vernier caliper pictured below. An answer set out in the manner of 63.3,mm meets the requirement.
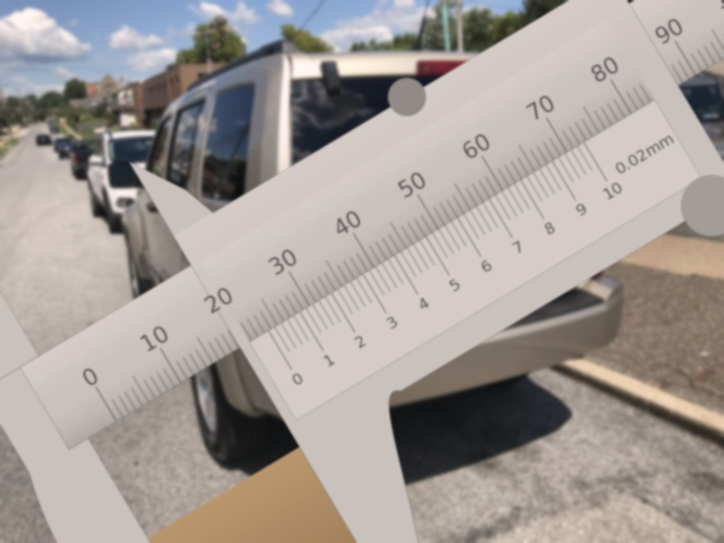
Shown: 23.6,mm
